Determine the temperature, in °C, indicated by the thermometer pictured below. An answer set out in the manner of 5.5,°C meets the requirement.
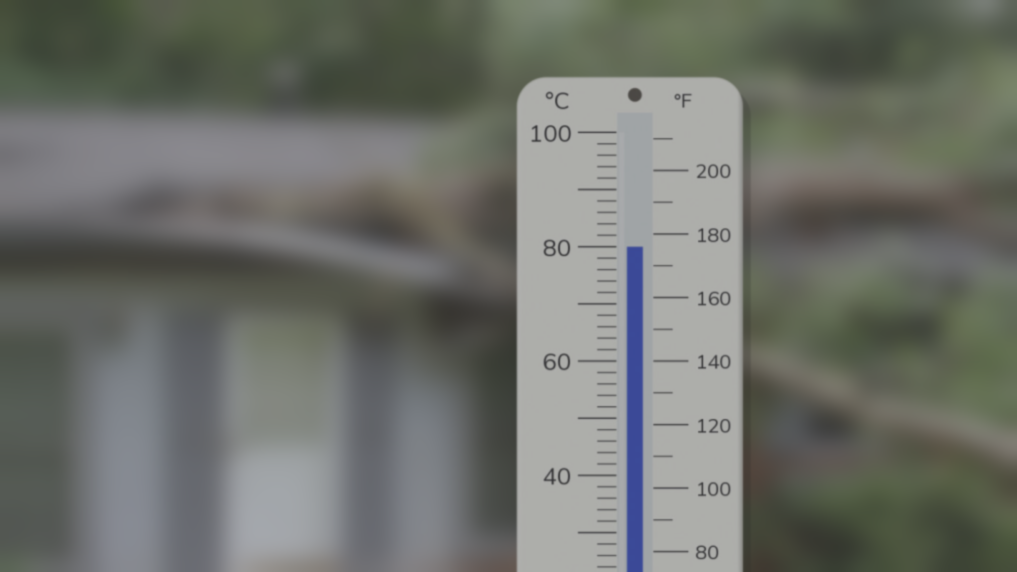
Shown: 80,°C
